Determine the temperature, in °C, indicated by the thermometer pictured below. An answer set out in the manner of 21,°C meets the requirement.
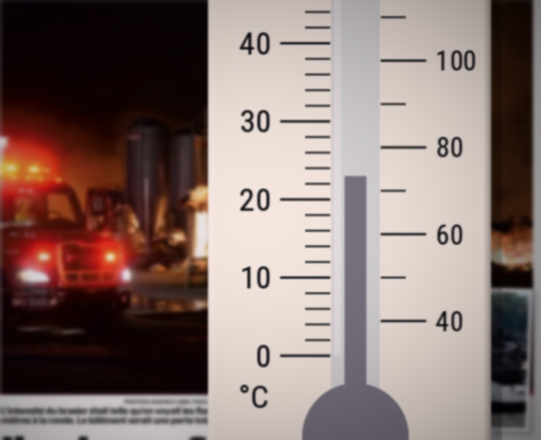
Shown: 23,°C
